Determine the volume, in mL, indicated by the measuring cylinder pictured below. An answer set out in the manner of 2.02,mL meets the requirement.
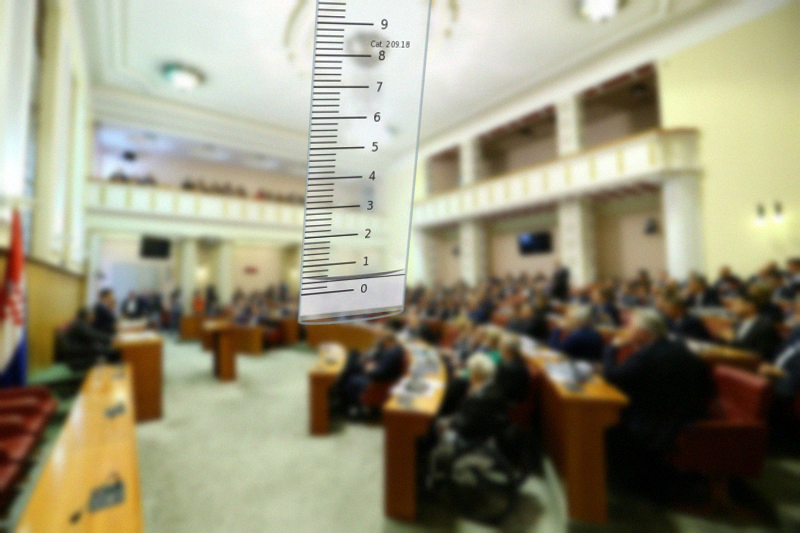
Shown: 0.4,mL
